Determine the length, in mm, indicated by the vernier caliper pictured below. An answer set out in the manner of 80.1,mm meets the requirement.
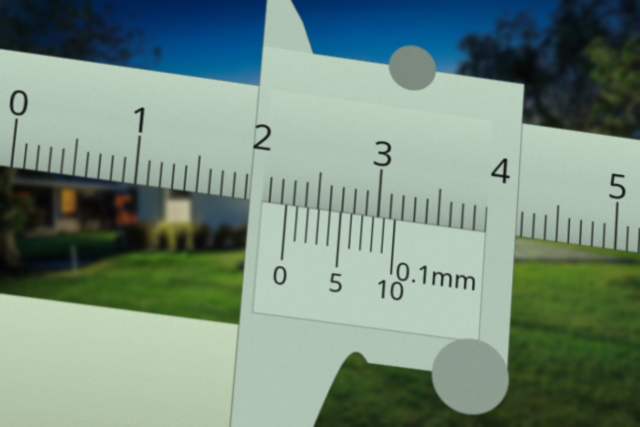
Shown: 22.4,mm
